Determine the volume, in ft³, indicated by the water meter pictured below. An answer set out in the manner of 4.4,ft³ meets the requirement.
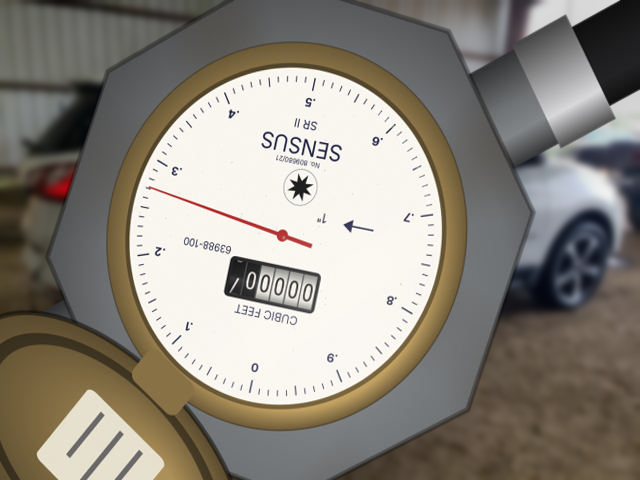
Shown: 7.27,ft³
